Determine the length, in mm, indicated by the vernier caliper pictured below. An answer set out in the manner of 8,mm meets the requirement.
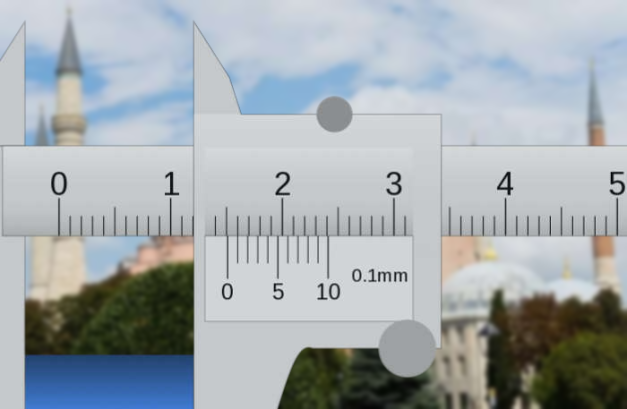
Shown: 15.1,mm
